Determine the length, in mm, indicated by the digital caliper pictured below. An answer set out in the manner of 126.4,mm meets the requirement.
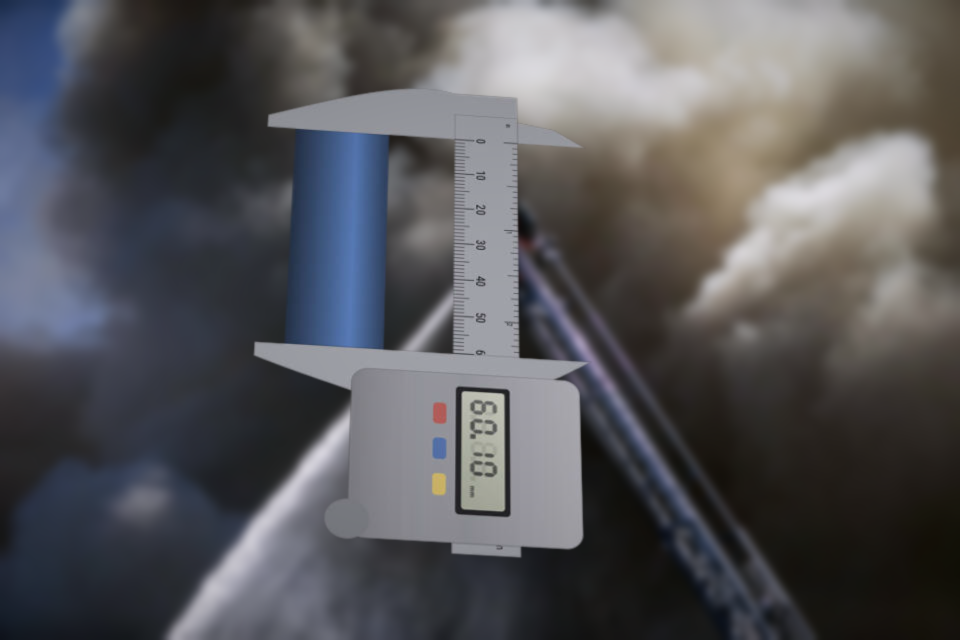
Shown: 60.10,mm
